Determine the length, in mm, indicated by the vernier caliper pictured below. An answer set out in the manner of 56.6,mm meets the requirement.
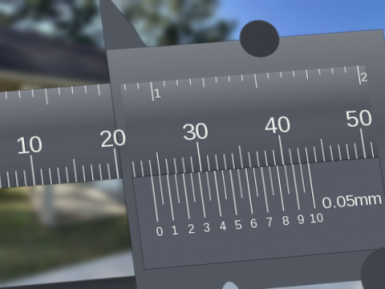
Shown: 24.0,mm
